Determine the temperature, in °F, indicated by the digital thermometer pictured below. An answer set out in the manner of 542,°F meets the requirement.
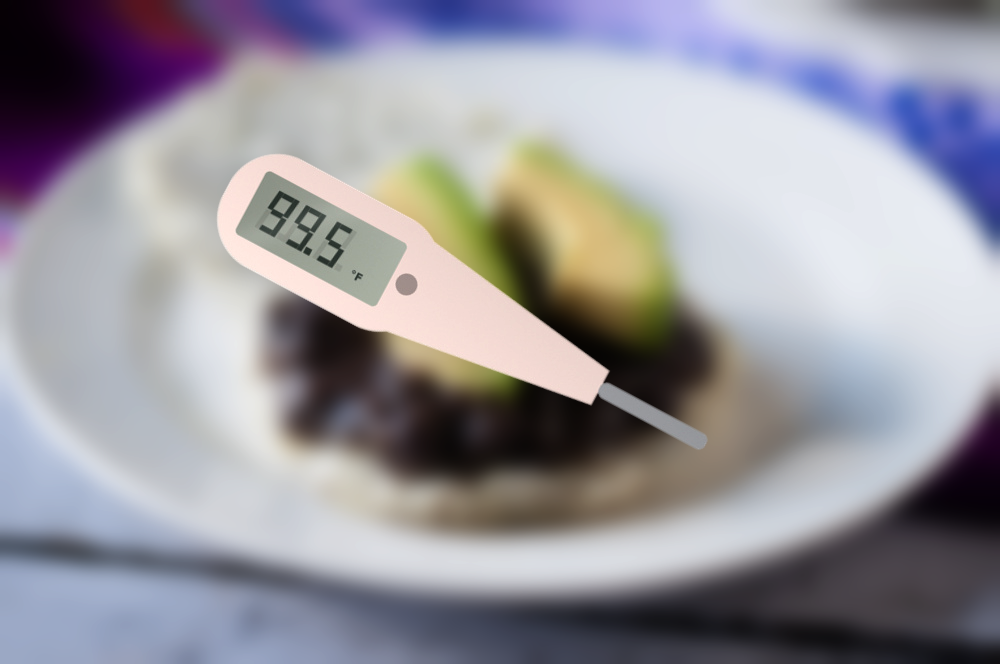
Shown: 99.5,°F
